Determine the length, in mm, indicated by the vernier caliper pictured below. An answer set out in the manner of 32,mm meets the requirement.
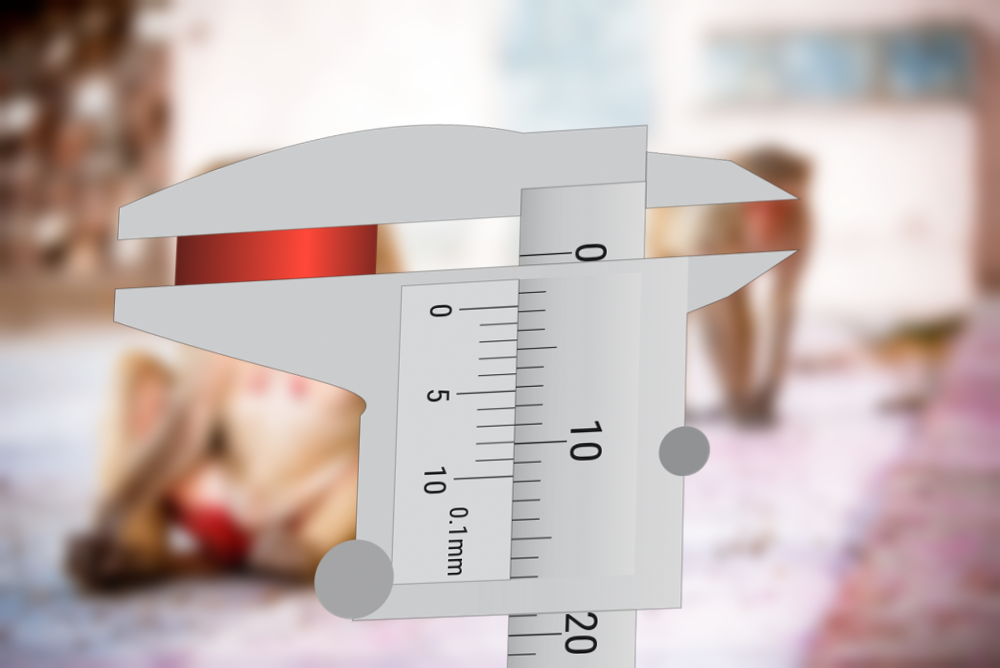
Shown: 2.7,mm
